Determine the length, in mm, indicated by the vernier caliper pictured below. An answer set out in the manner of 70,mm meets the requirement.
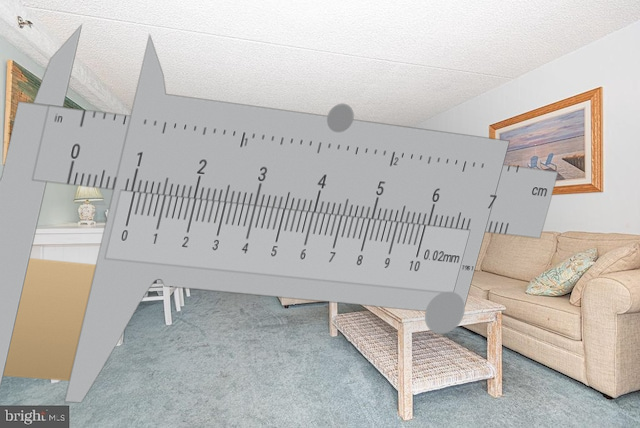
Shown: 10.4,mm
